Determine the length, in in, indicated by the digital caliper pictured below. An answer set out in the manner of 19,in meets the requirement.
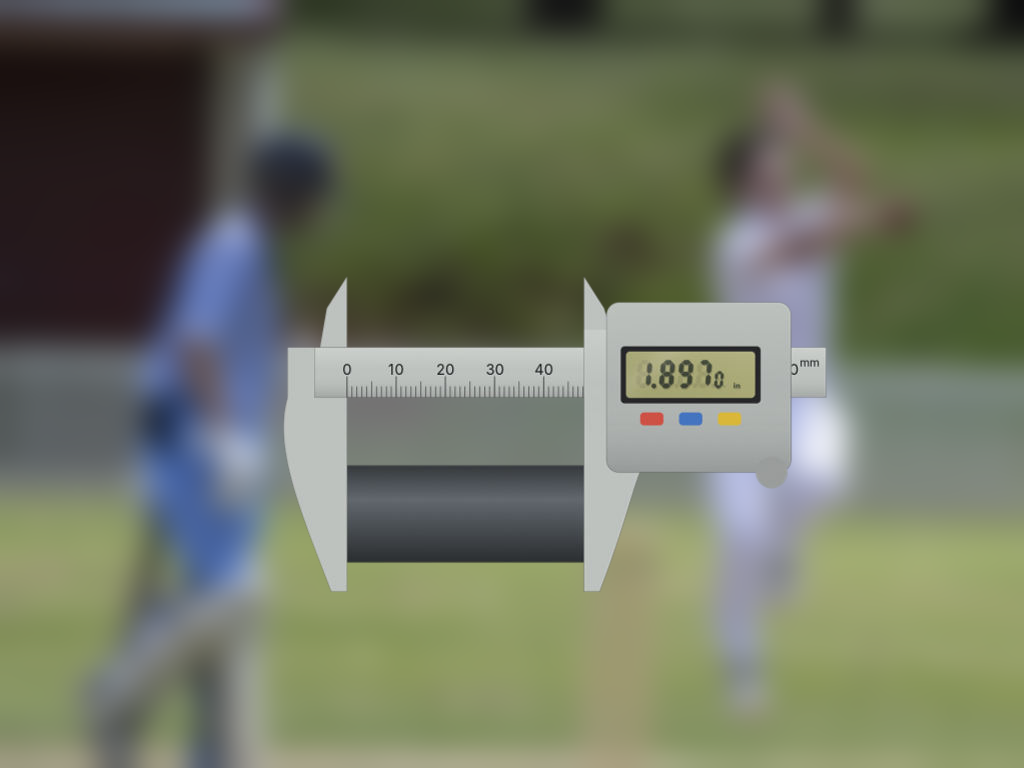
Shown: 1.8970,in
